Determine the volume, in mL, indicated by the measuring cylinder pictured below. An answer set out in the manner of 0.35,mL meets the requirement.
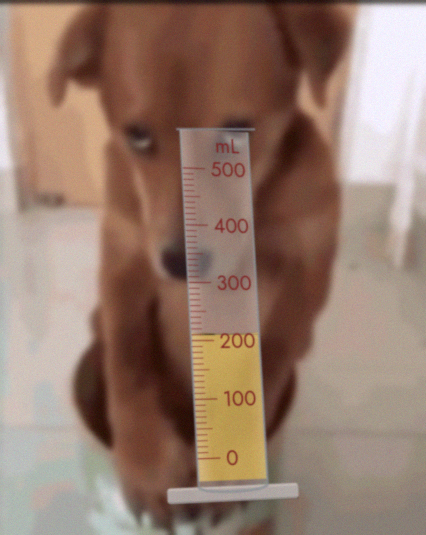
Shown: 210,mL
